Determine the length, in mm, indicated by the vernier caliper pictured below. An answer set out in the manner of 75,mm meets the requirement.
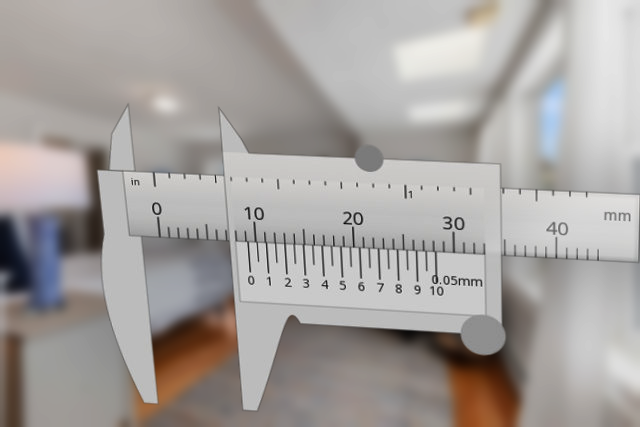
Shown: 9.2,mm
